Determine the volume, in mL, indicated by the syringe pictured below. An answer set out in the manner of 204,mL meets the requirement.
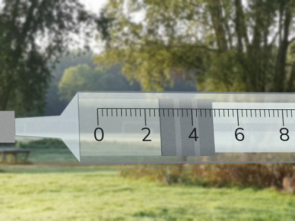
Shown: 2.6,mL
